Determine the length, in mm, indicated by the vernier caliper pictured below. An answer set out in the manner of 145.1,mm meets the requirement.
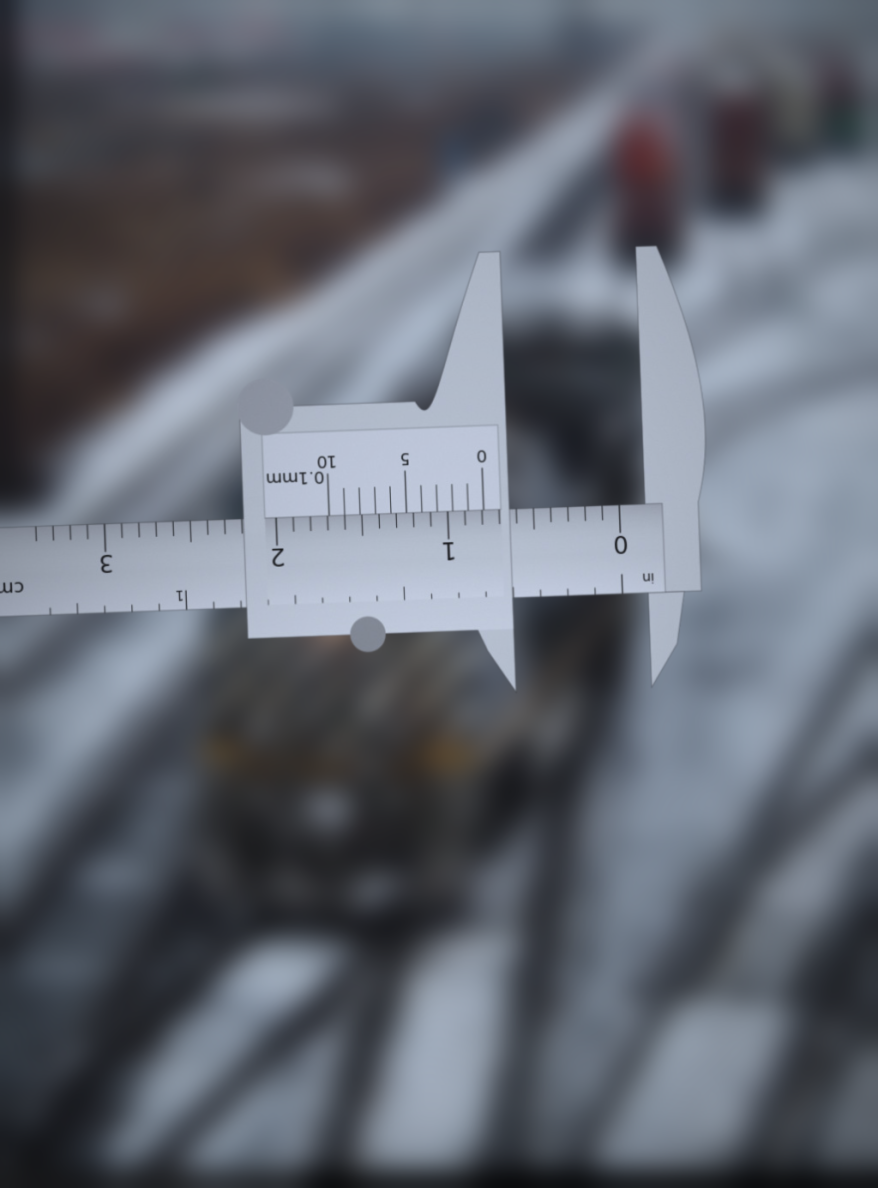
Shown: 7.9,mm
